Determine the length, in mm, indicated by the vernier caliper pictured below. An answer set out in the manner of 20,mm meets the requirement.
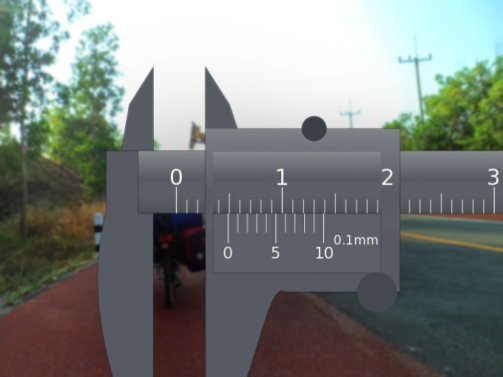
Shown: 4.9,mm
